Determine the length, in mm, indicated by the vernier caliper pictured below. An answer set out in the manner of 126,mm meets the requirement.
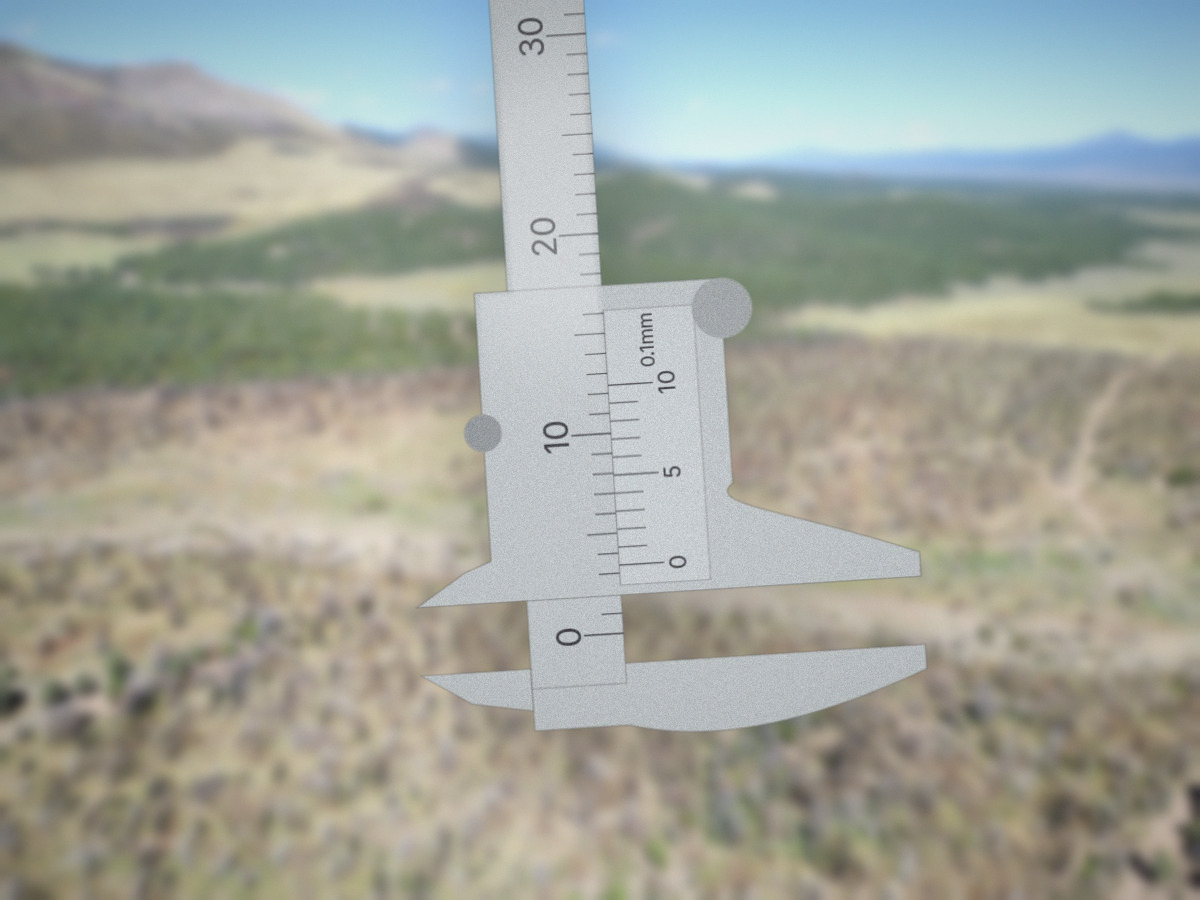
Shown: 3.4,mm
